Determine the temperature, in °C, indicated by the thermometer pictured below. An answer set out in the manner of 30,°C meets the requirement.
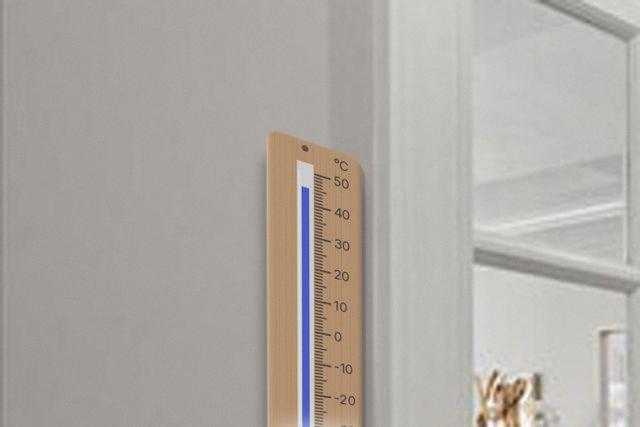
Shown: 45,°C
